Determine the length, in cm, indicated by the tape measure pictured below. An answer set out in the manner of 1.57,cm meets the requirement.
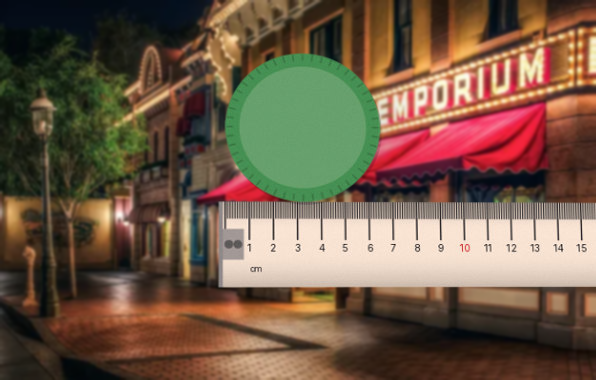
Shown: 6.5,cm
